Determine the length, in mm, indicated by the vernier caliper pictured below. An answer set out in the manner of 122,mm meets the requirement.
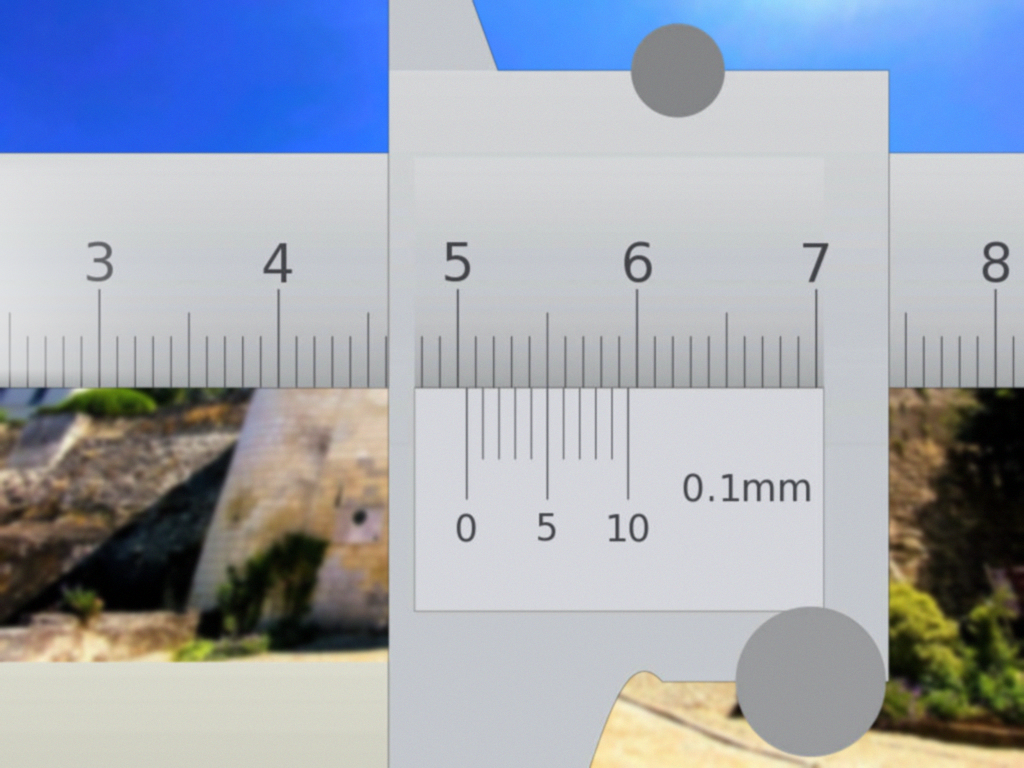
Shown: 50.5,mm
